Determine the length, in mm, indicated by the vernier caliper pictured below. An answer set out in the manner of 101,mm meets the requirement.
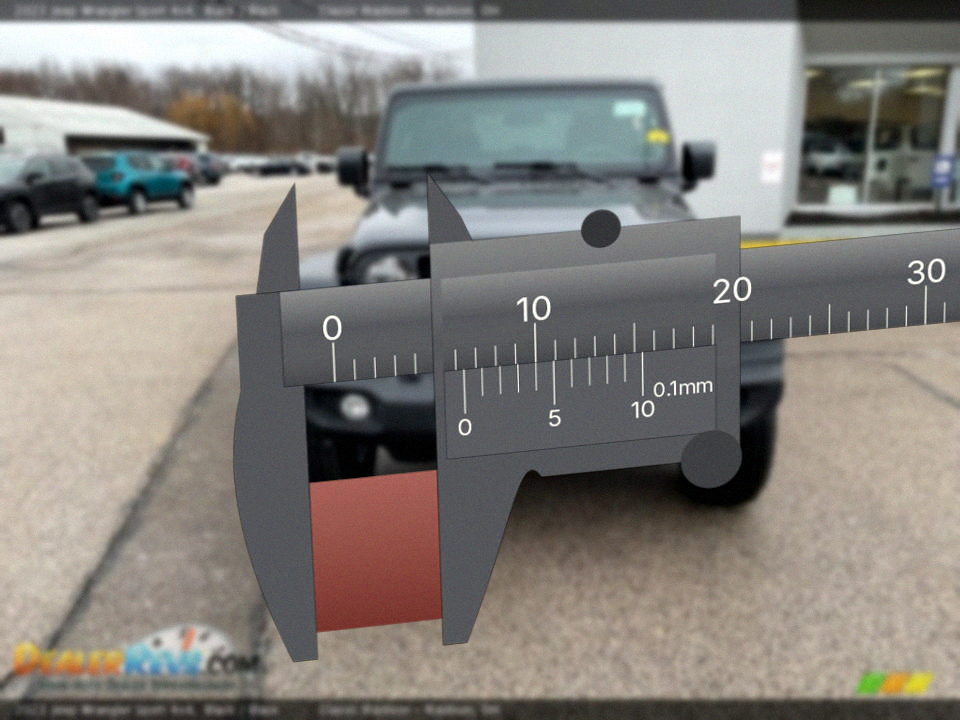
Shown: 6.4,mm
